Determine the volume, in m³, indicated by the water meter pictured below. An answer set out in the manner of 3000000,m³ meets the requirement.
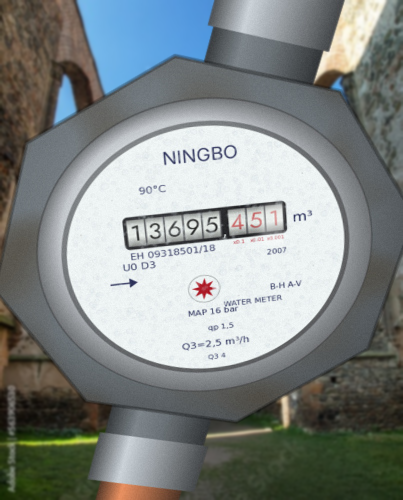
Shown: 13695.451,m³
